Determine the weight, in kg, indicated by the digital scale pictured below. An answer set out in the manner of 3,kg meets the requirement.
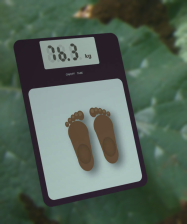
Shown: 76.3,kg
